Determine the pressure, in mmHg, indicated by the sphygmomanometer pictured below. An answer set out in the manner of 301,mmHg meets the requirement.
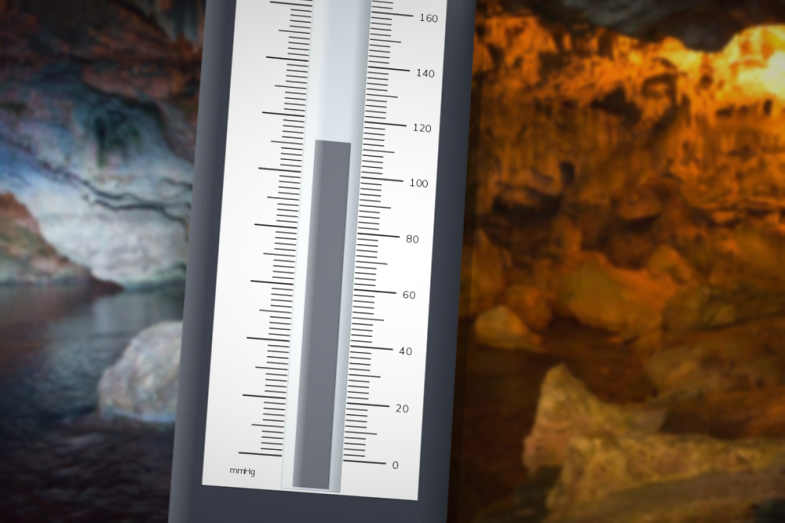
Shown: 112,mmHg
